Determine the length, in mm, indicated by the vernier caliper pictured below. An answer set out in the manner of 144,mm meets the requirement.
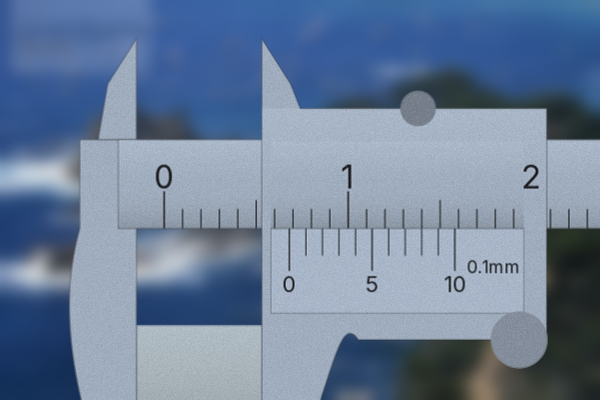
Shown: 6.8,mm
